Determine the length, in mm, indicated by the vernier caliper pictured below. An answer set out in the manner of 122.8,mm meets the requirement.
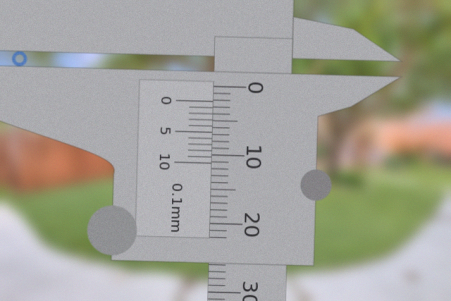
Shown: 2.2,mm
